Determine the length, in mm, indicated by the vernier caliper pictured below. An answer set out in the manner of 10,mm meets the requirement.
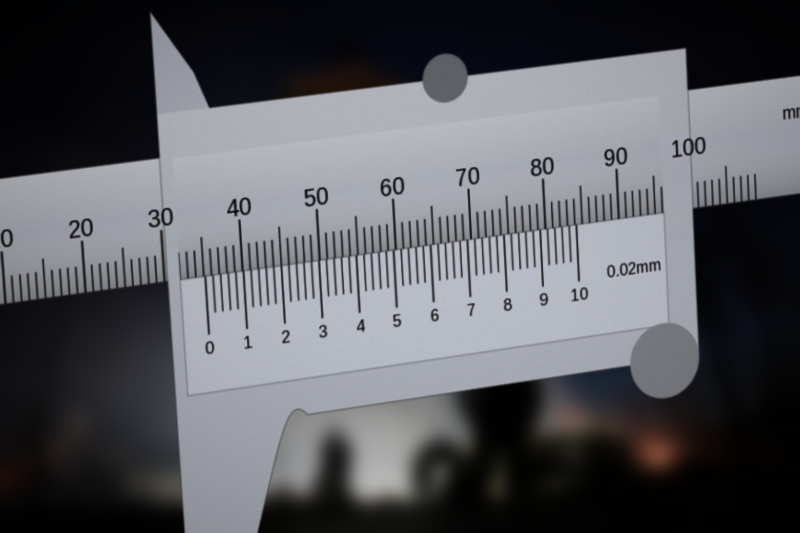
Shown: 35.2,mm
